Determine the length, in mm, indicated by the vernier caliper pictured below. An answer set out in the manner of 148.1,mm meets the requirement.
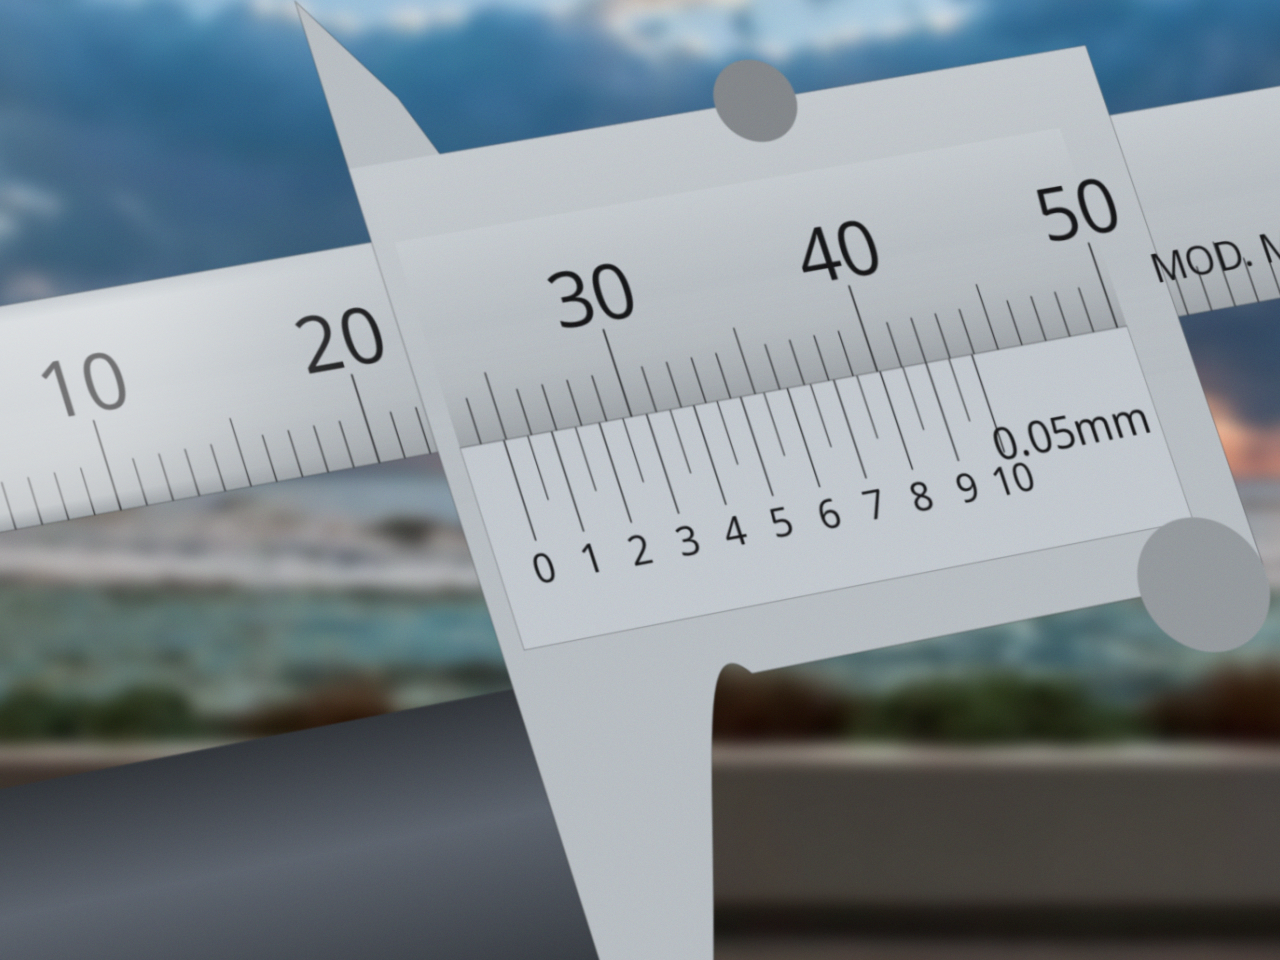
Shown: 24.9,mm
